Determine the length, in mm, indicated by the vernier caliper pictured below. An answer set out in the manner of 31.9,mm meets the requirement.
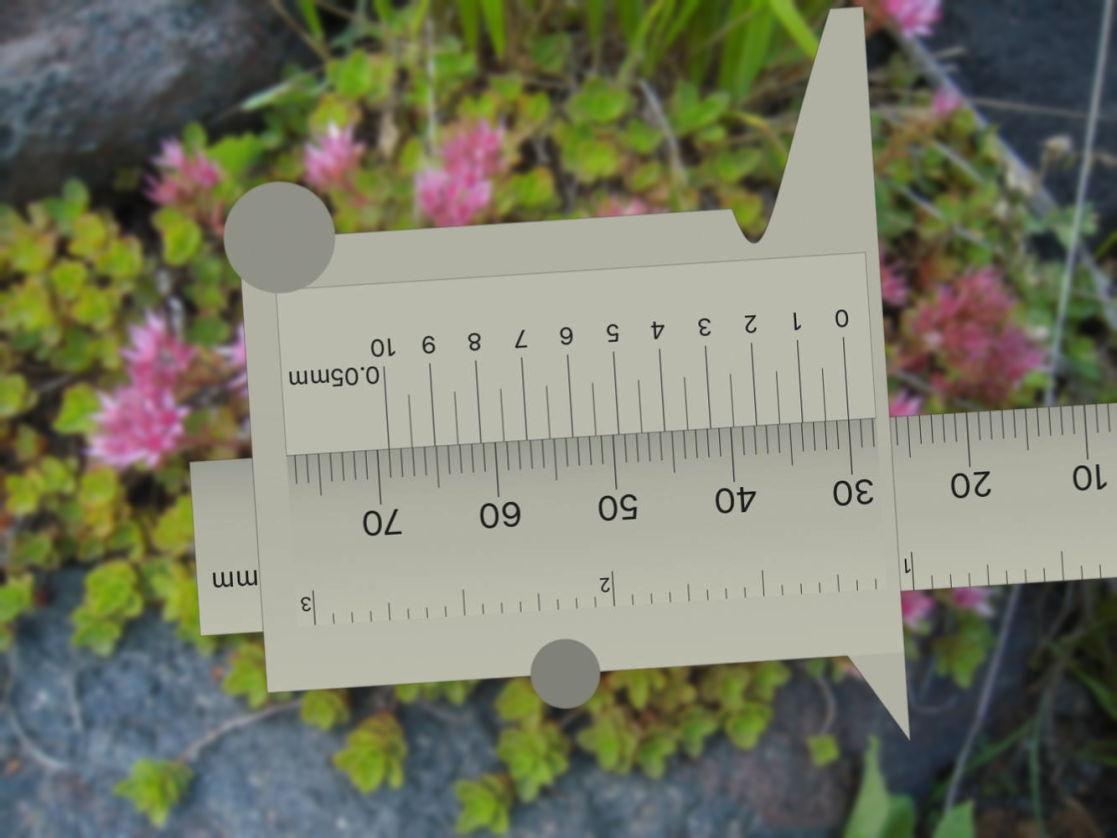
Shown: 30.0,mm
